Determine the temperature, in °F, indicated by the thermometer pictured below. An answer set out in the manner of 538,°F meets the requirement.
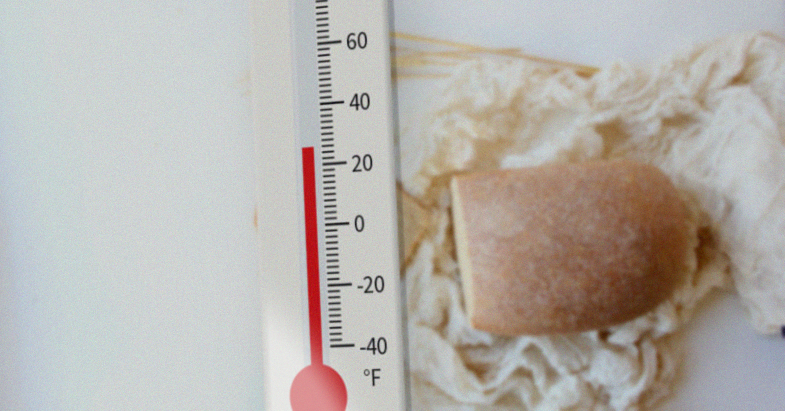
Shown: 26,°F
